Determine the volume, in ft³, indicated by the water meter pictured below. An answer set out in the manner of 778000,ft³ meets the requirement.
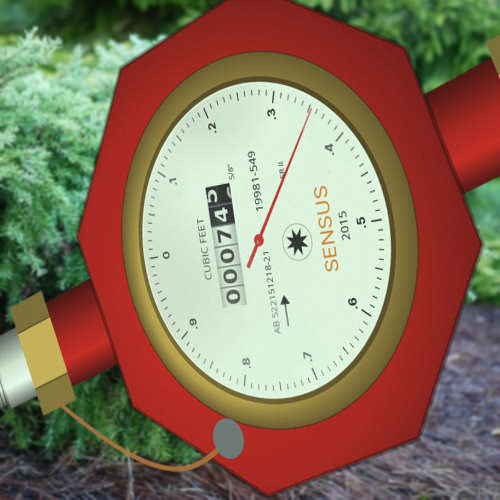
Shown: 745.35,ft³
